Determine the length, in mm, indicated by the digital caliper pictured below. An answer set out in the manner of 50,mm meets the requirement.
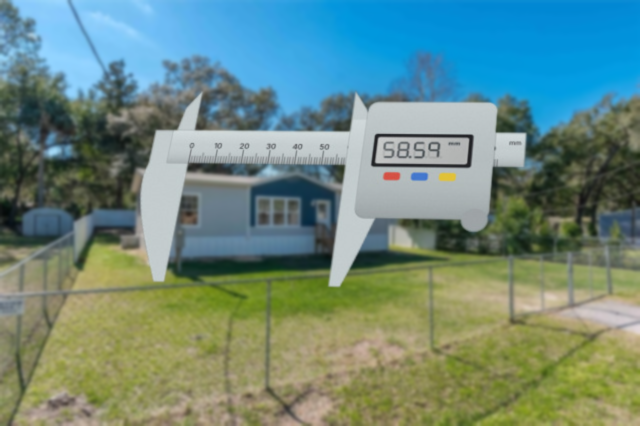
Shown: 58.59,mm
